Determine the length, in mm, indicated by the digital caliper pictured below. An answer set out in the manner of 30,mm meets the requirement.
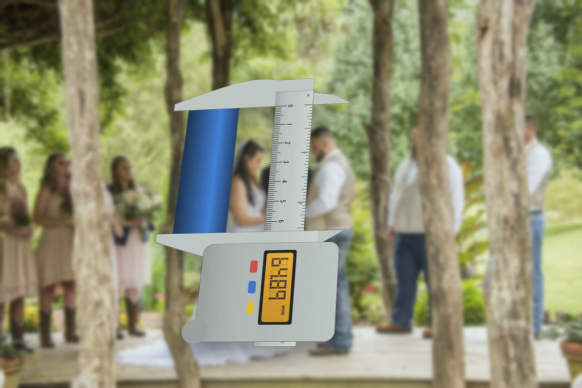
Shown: 64.89,mm
